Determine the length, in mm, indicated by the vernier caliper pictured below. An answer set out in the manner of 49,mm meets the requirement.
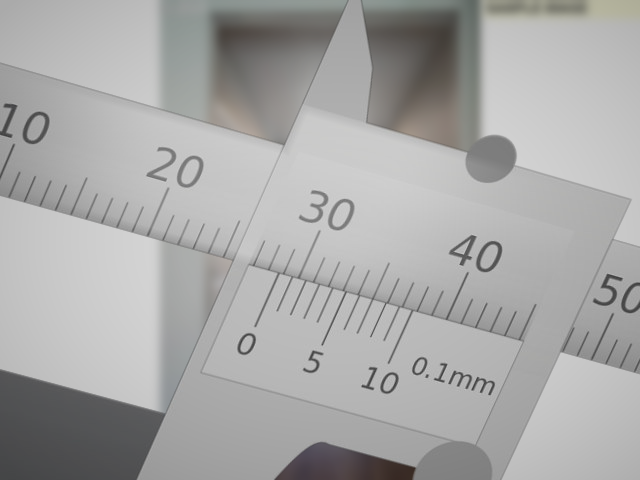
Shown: 28.7,mm
